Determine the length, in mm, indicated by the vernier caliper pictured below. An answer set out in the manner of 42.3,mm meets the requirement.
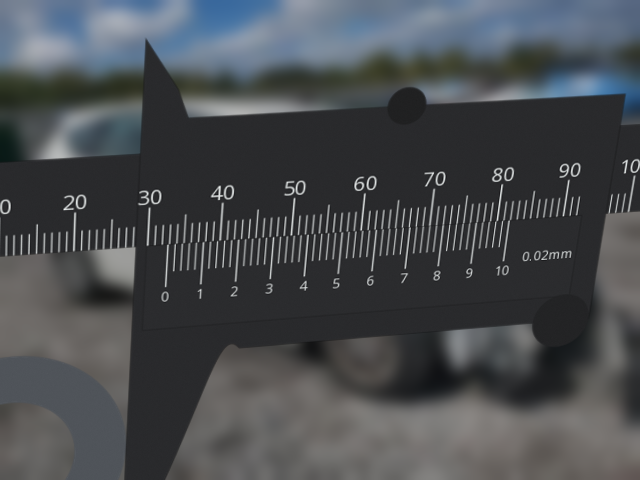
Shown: 32.8,mm
